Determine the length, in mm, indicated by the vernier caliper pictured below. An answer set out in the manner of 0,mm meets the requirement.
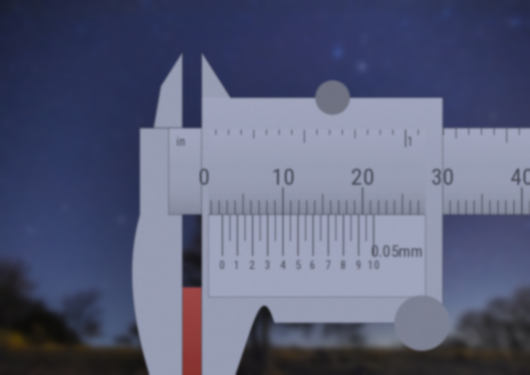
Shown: 2.4,mm
